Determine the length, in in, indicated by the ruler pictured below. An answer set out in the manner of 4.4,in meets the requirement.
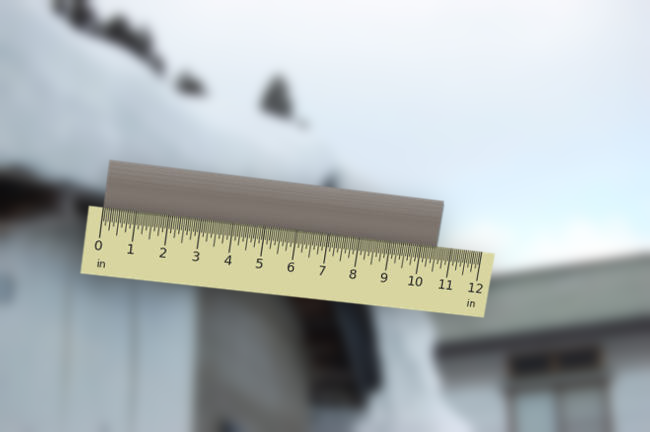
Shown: 10.5,in
